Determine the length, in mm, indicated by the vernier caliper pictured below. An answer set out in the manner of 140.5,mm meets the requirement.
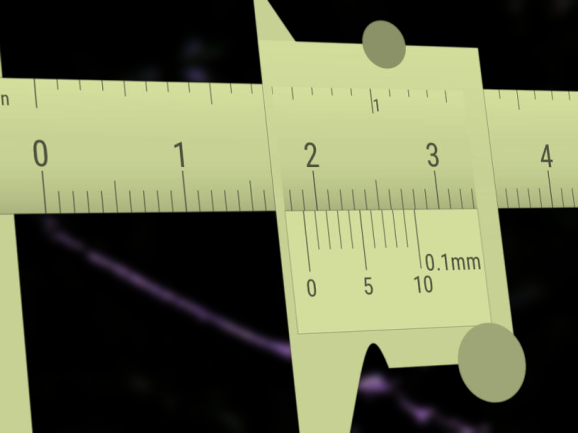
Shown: 18.9,mm
